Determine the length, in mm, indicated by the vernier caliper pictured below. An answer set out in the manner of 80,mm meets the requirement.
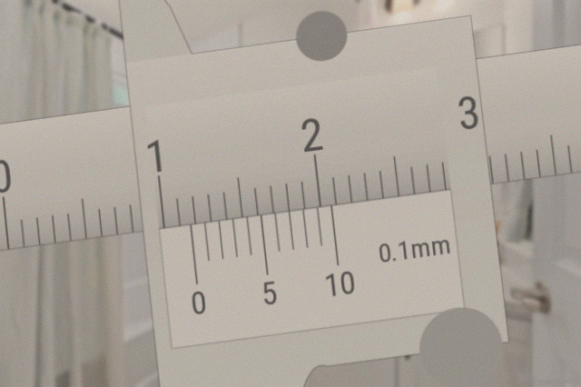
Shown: 11.7,mm
